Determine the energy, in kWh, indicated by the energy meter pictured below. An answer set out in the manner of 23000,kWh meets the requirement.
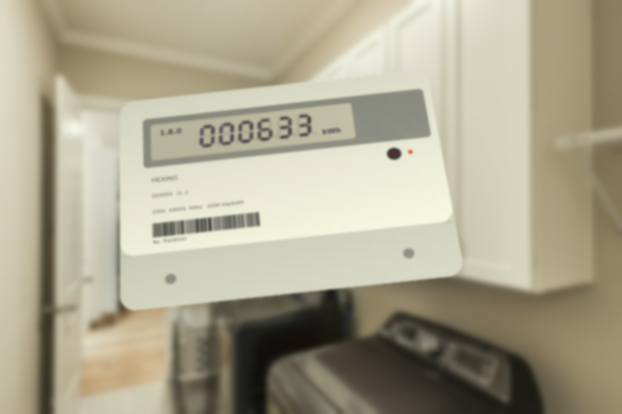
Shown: 633,kWh
